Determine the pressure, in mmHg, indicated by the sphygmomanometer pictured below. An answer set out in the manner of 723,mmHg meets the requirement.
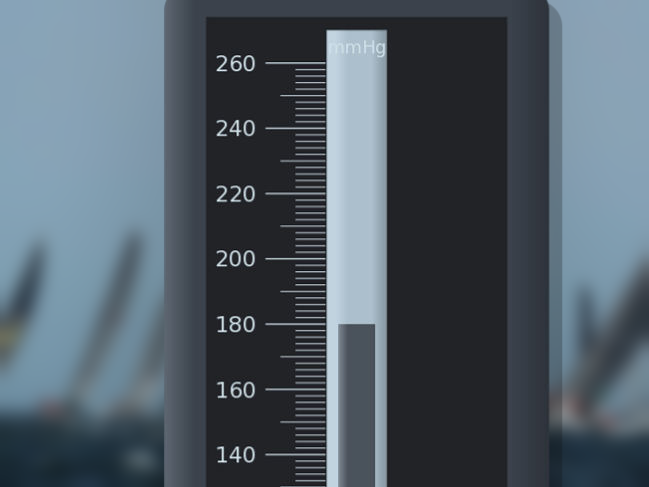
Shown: 180,mmHg
